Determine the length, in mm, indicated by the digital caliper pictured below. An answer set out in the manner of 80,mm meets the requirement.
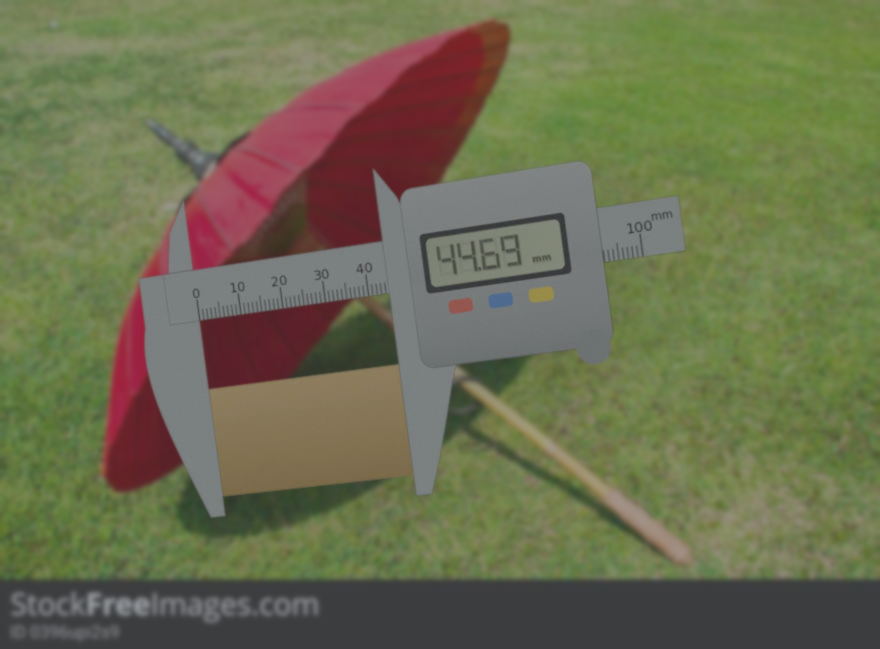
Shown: 44.69,mm
